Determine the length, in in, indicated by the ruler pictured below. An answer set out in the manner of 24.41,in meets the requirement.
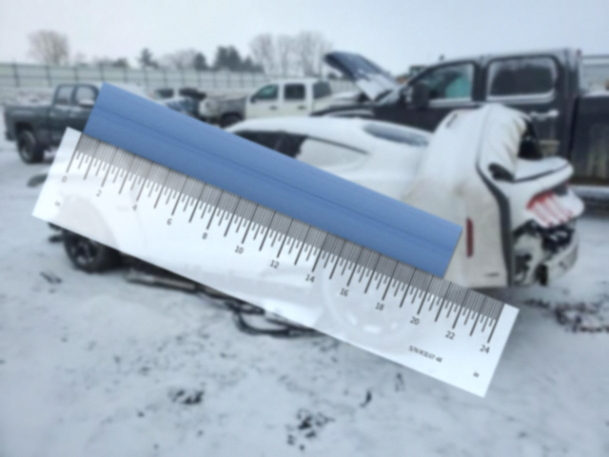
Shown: 20.5,in
